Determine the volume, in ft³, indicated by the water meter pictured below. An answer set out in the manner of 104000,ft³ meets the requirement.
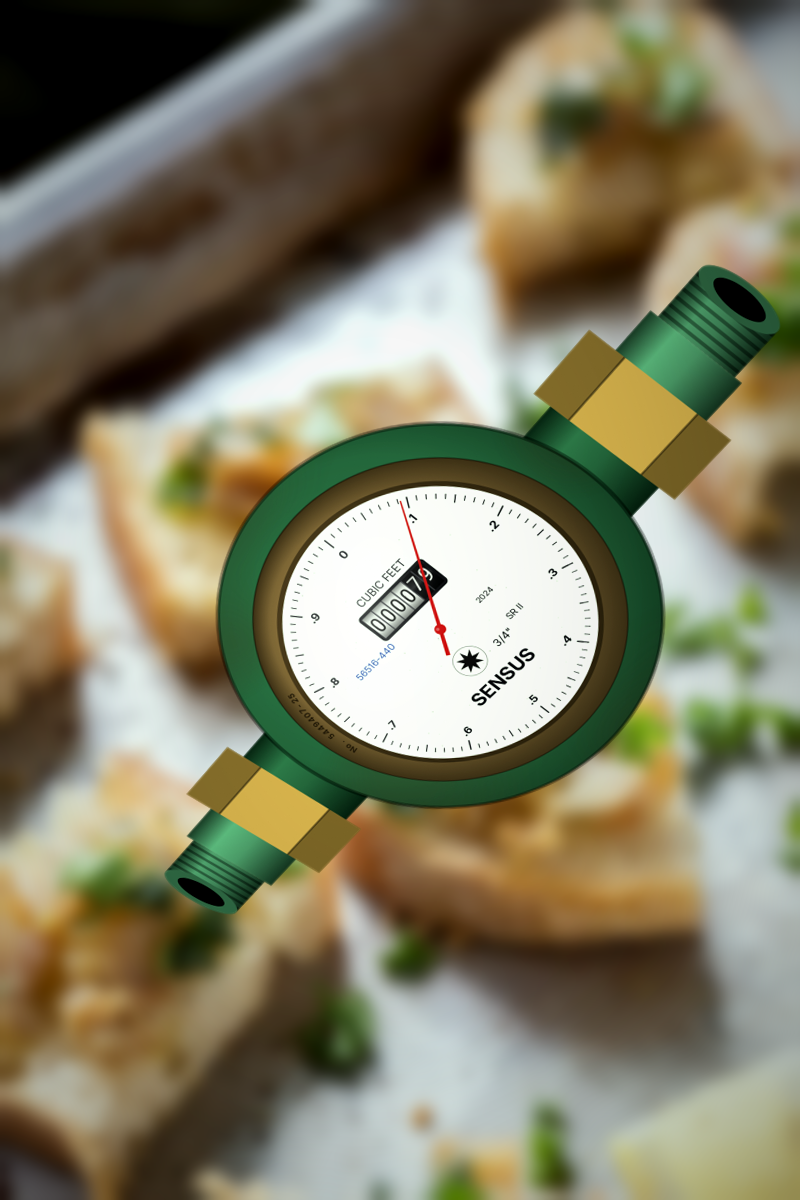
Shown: 79.09,ft³
